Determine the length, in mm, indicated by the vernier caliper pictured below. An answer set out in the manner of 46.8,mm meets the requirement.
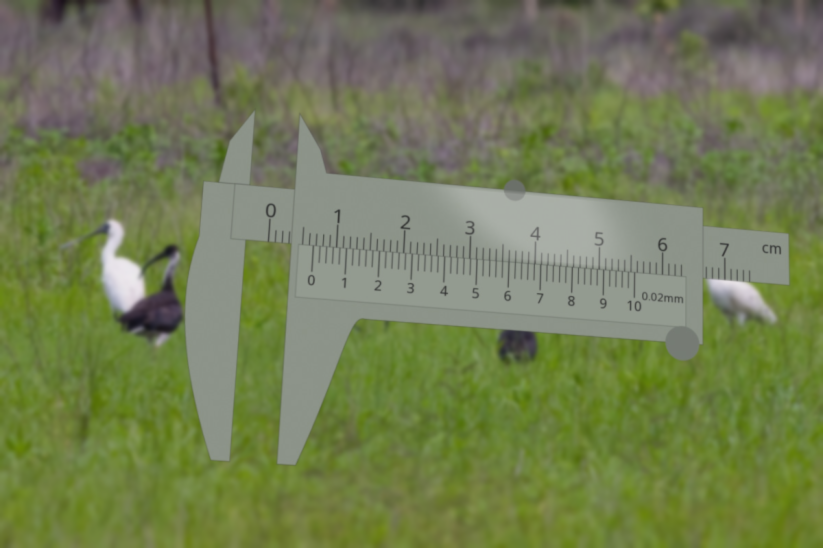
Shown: 6.6,mm
